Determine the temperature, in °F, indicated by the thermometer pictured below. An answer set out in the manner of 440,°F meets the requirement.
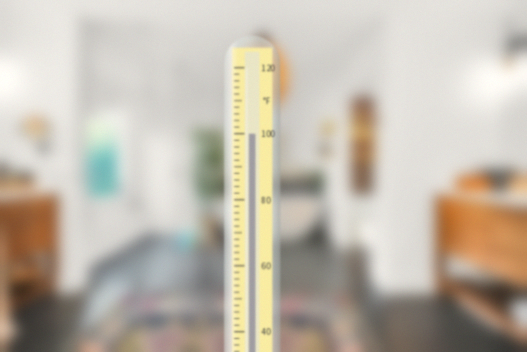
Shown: 100,°F
